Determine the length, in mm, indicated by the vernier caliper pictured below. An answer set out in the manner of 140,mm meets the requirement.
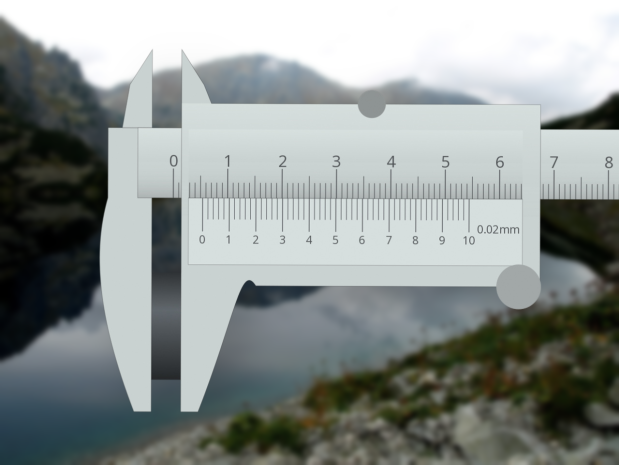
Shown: 5.4,mm
